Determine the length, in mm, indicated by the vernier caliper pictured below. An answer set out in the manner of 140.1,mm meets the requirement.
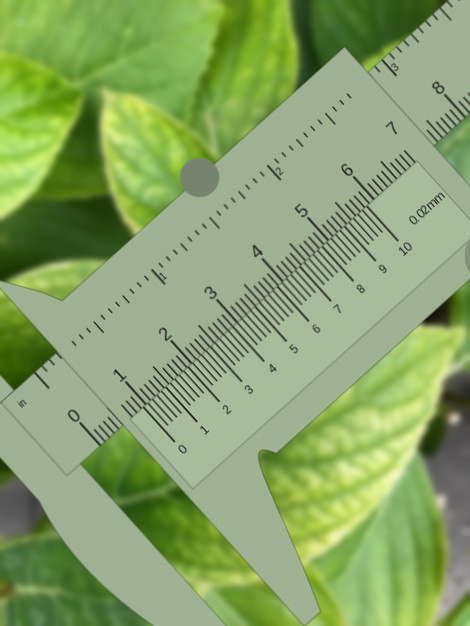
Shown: 9.4,mm
